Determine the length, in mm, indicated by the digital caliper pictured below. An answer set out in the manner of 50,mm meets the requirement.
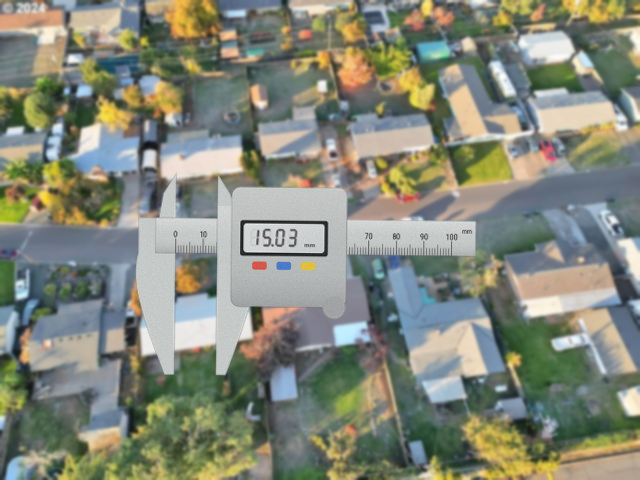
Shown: 15.03,mm
